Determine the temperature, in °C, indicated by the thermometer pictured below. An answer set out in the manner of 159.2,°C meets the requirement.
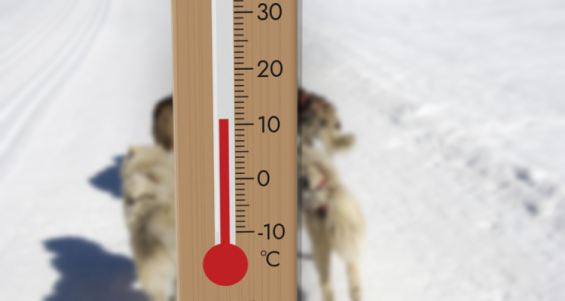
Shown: 11,°C
